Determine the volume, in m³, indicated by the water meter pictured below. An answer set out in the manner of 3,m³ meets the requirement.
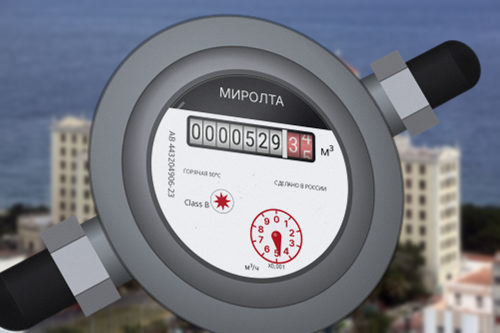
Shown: 529.344,m³
